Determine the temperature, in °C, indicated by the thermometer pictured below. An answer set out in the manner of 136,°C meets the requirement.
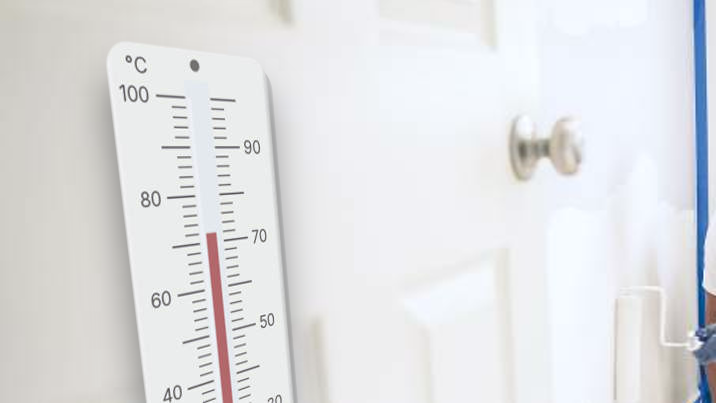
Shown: 72,°C
